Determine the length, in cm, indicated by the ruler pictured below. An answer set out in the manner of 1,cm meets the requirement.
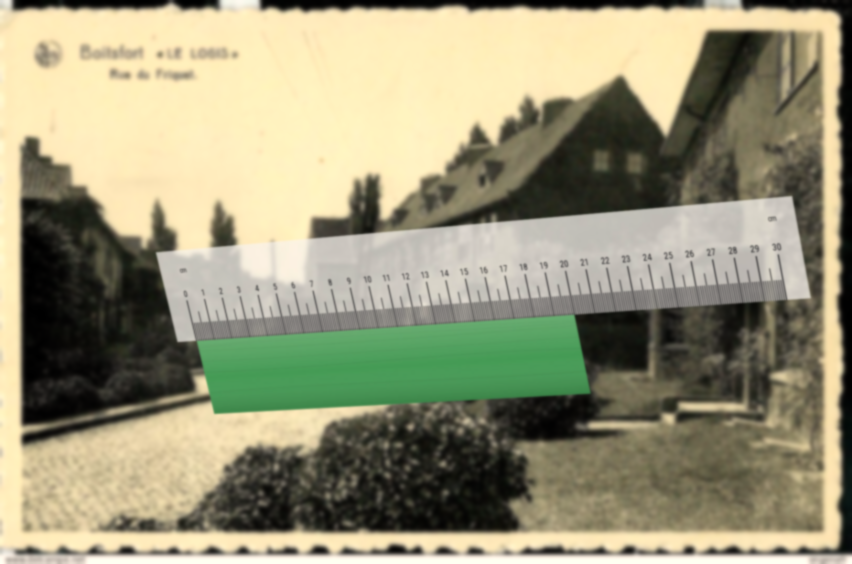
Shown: 20,cm
